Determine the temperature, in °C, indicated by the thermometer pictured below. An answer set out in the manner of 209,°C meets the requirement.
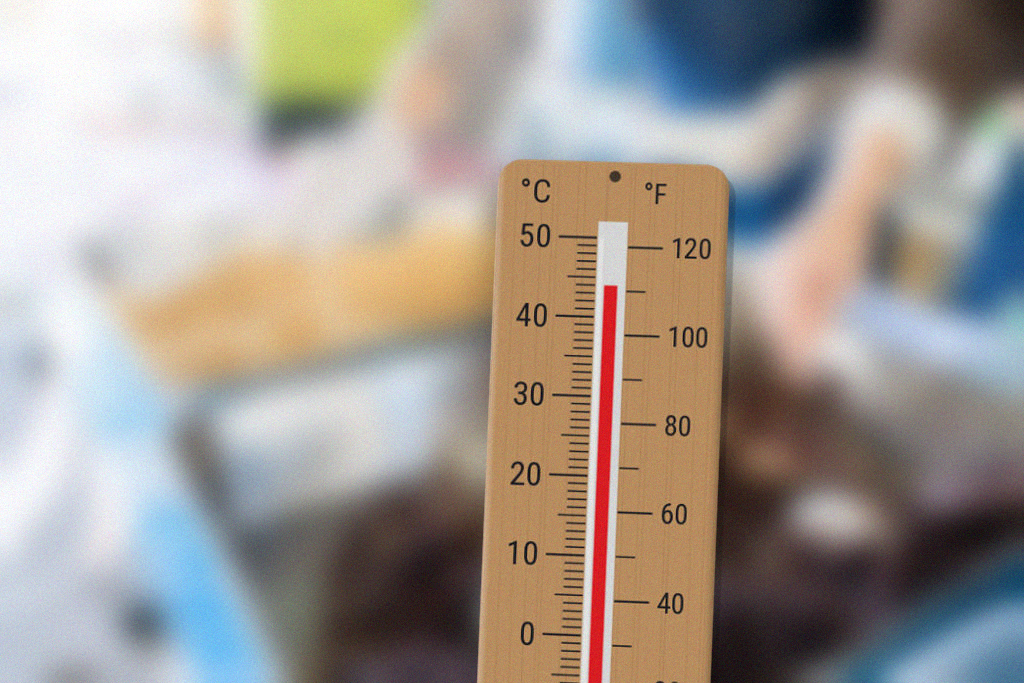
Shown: 44,°C
